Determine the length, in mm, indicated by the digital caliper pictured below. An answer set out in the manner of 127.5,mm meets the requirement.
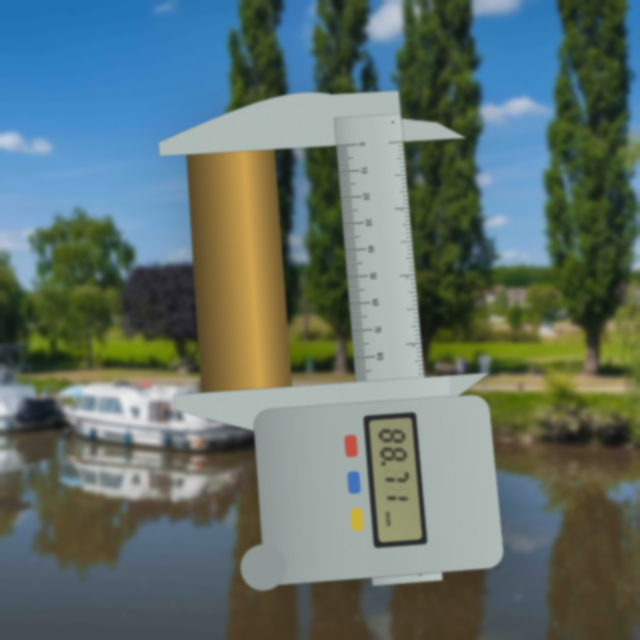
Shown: 88.71,mm
